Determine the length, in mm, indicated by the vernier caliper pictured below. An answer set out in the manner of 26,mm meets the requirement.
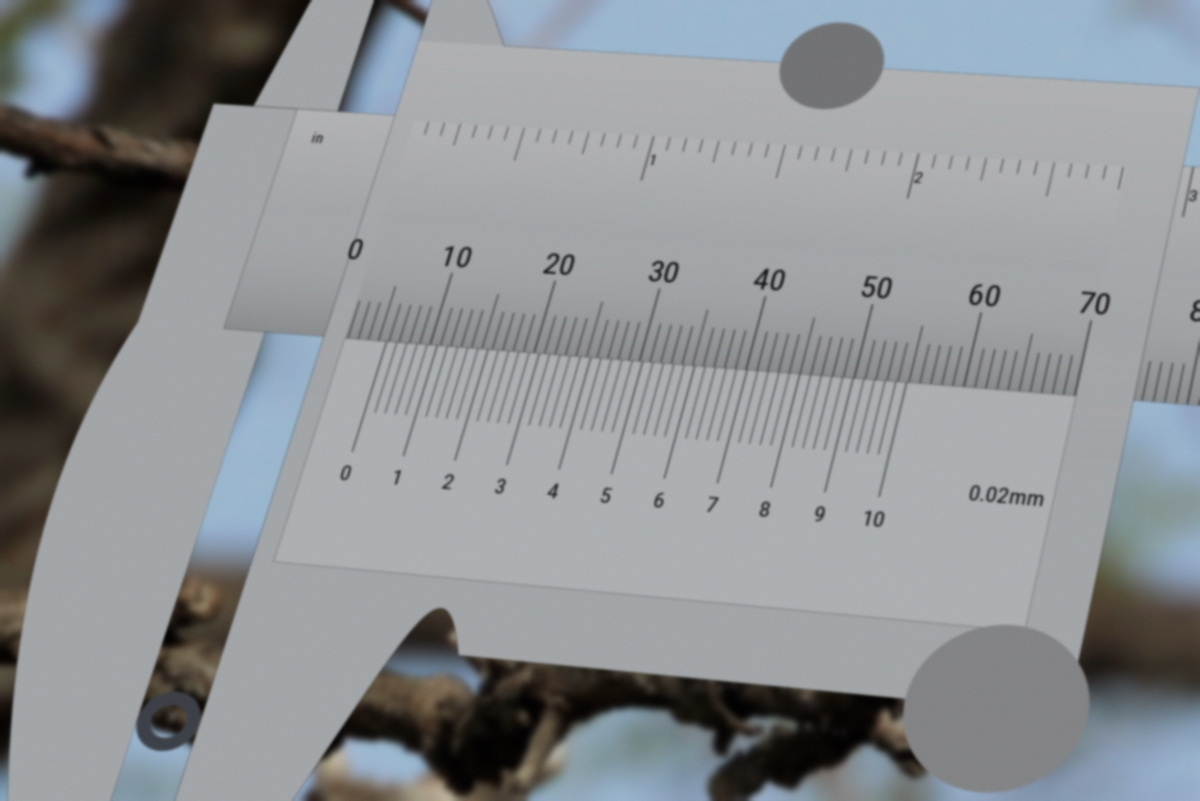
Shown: 5.8,mm
